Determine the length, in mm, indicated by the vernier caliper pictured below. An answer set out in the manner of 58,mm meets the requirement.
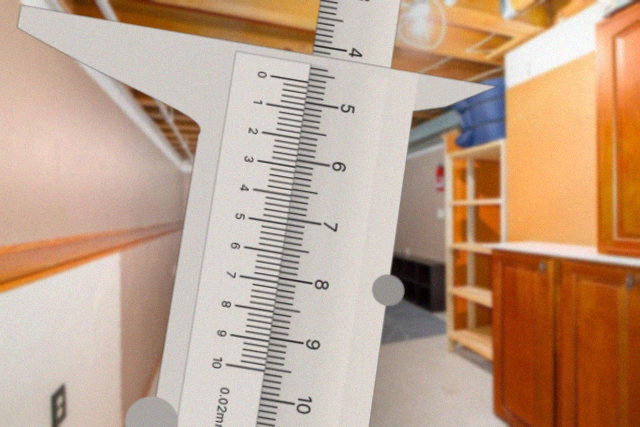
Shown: 46.5,mm
